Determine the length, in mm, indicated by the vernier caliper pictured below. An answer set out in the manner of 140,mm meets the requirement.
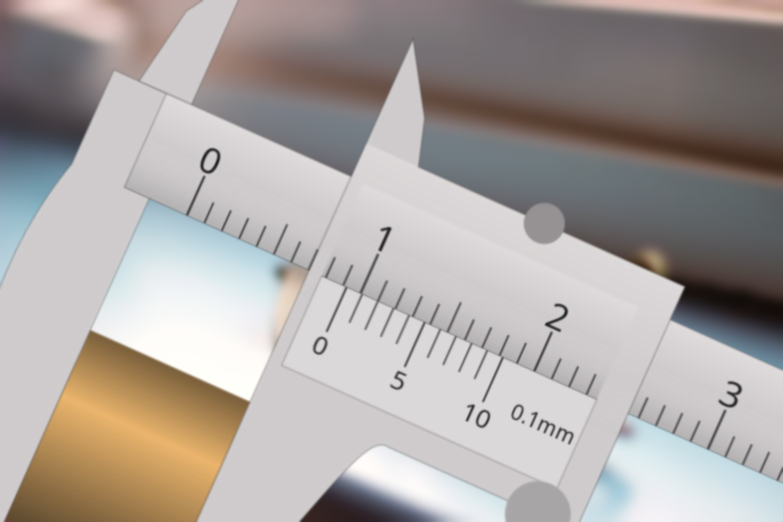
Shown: 9.2,mm
